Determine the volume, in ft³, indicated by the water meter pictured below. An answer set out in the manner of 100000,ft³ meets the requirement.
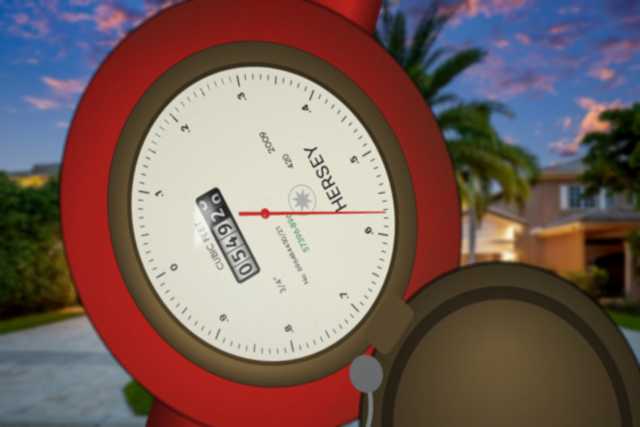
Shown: 54928.57,ft³
